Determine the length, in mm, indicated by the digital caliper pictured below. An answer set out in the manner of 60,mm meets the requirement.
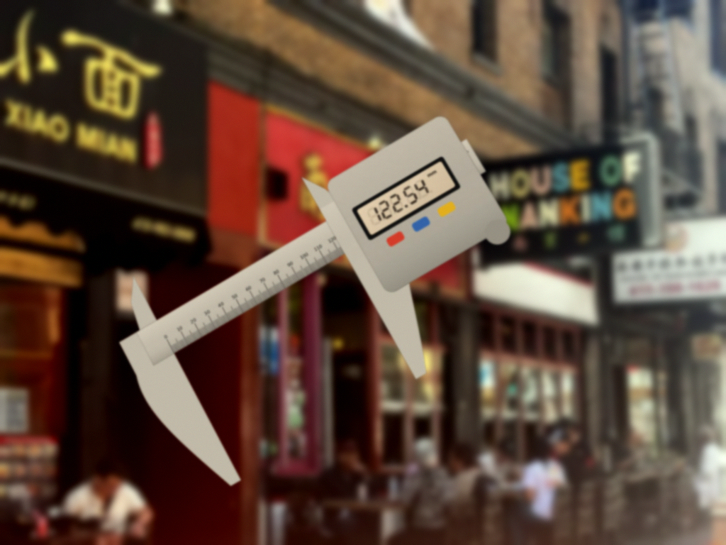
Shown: 122.54,mm
